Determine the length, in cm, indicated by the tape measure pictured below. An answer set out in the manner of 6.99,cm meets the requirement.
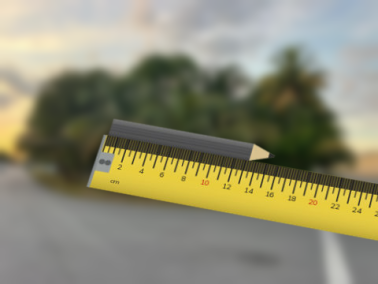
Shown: 15.5,cm
